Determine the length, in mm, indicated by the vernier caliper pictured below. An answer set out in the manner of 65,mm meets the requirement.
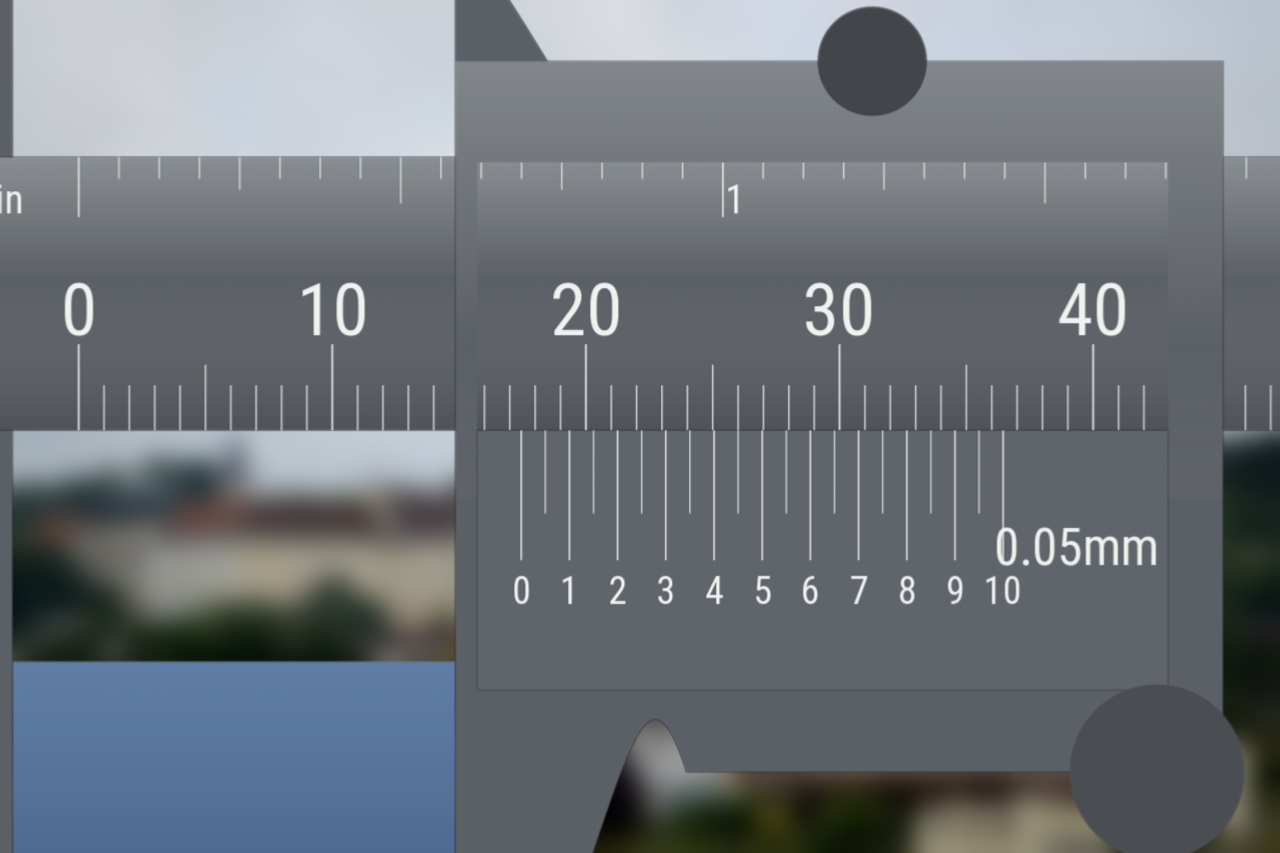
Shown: 17.45,mm
